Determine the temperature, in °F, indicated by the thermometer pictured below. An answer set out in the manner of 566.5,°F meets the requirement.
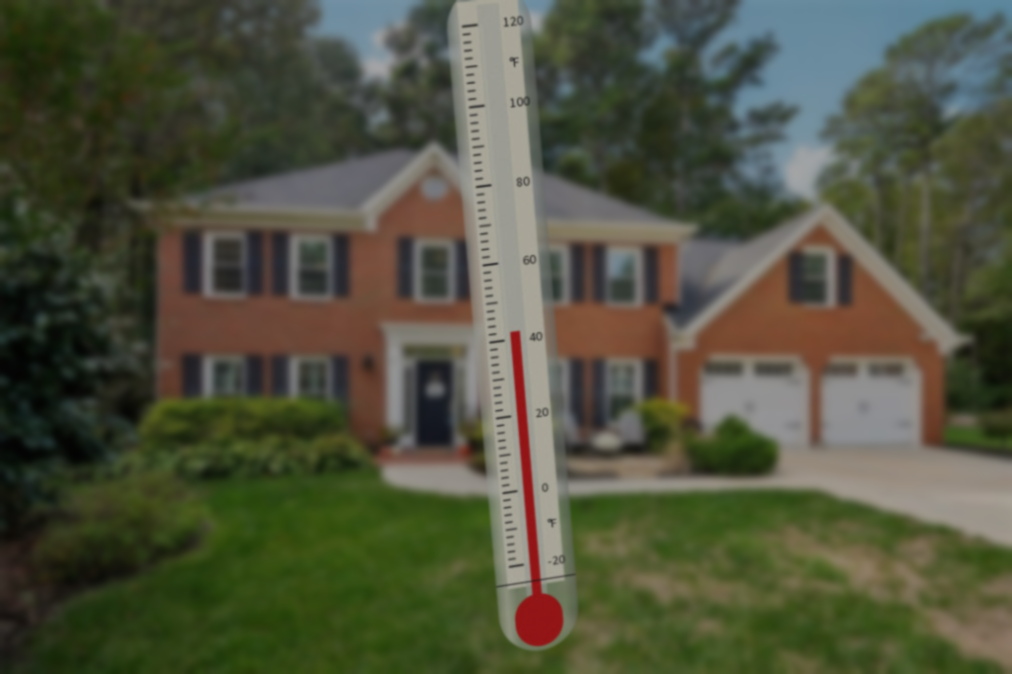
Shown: 42,°F
